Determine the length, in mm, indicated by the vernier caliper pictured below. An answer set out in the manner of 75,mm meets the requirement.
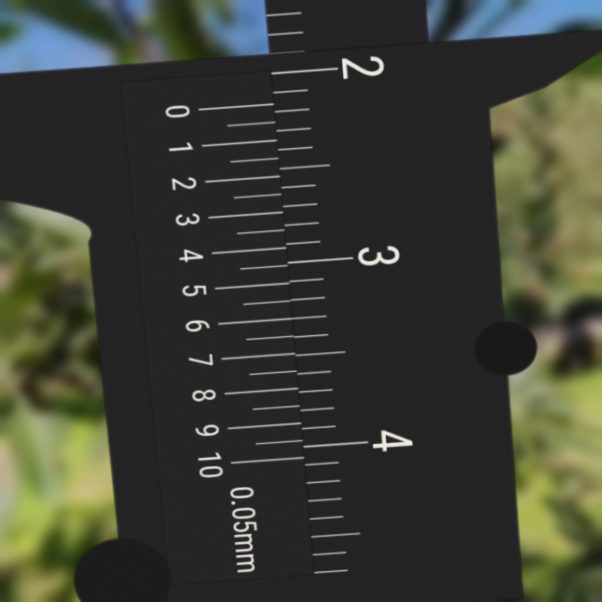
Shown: 21.6,mm
